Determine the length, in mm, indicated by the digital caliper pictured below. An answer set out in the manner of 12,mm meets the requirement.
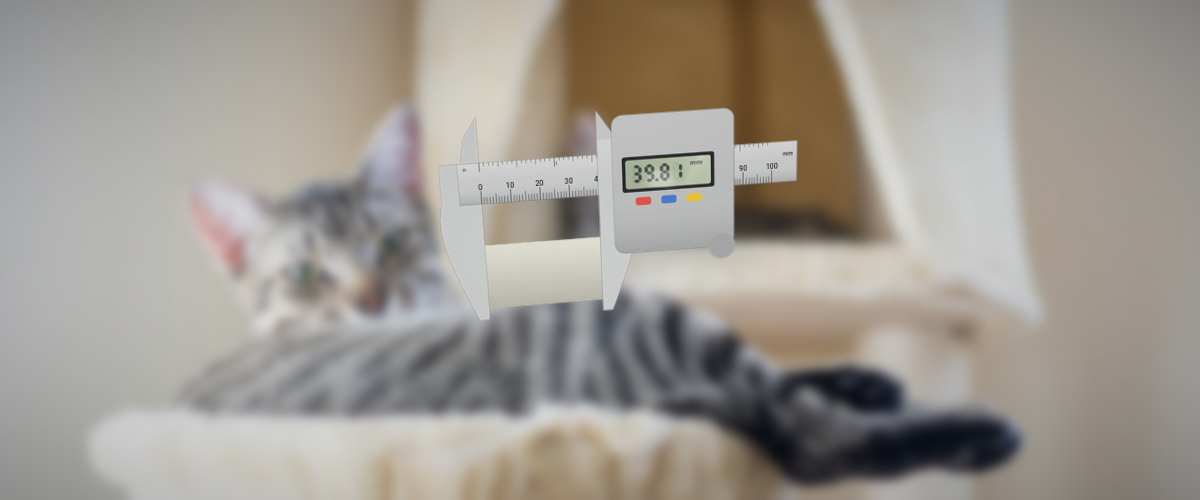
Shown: 39.81,mm
